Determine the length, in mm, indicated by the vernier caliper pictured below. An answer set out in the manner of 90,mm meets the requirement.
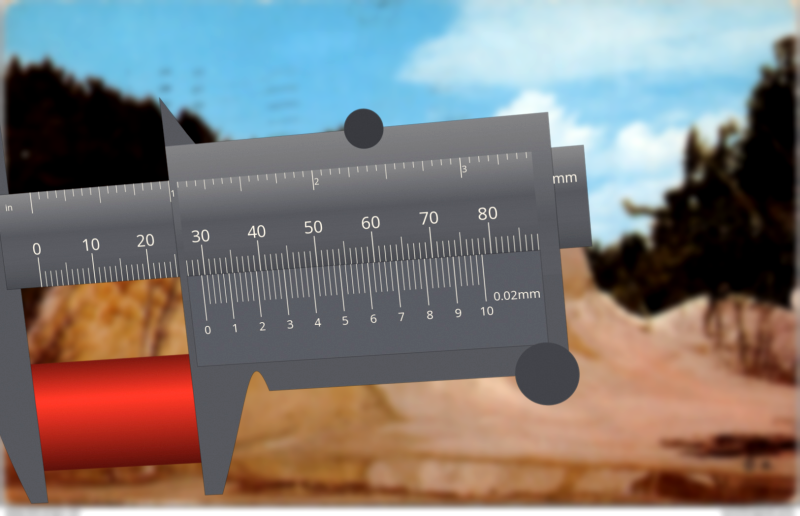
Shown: 29.4,mm
